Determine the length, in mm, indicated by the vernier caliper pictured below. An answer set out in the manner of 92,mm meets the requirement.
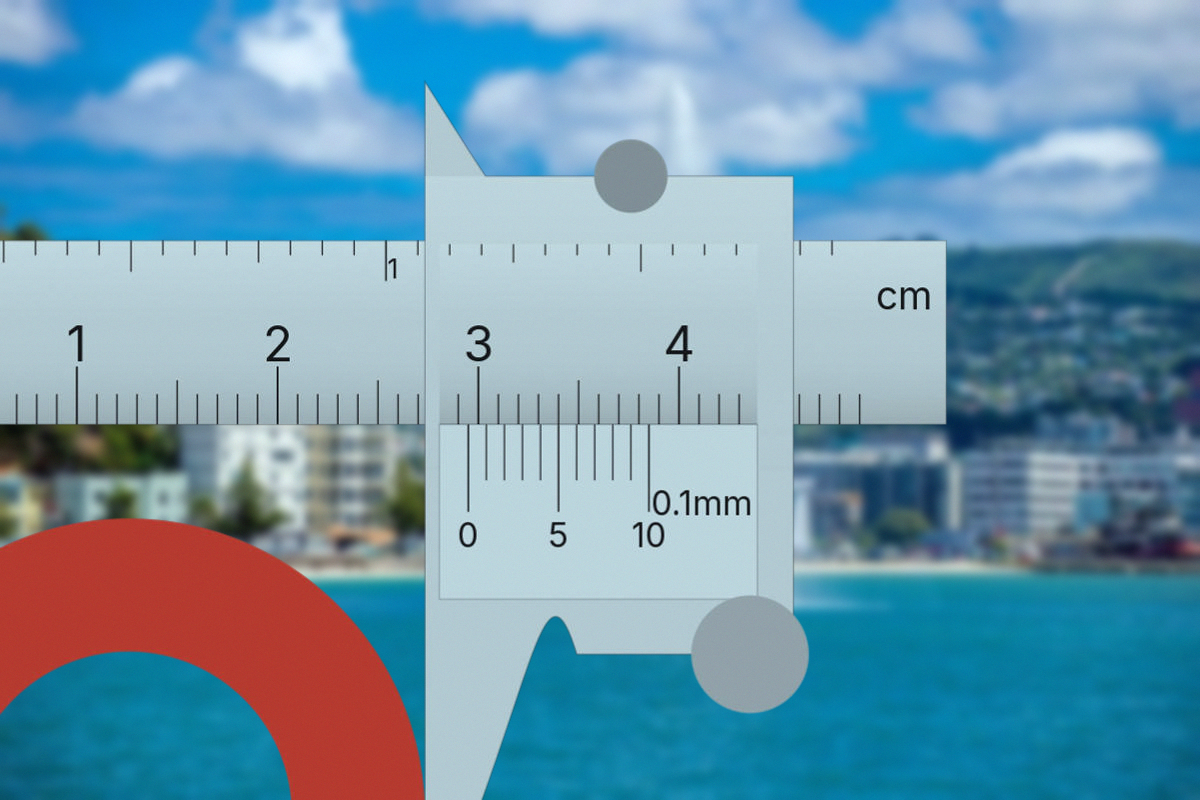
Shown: 29.5,mm
